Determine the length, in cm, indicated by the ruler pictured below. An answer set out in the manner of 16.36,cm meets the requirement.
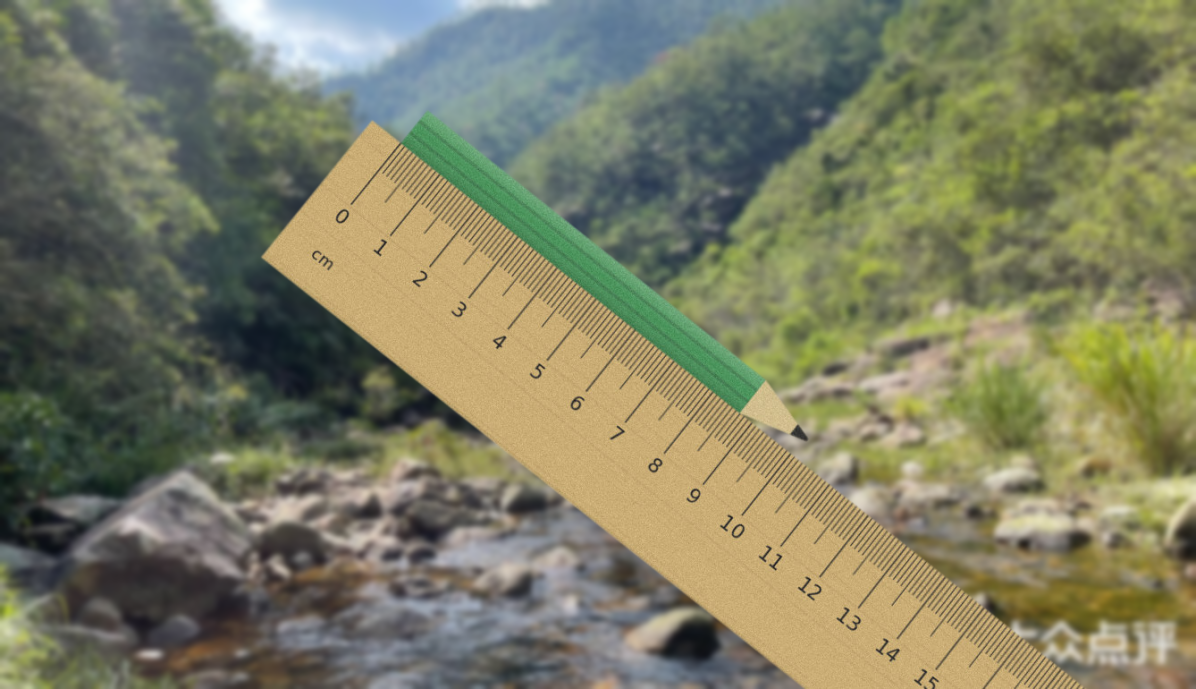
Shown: 10.1,cm
